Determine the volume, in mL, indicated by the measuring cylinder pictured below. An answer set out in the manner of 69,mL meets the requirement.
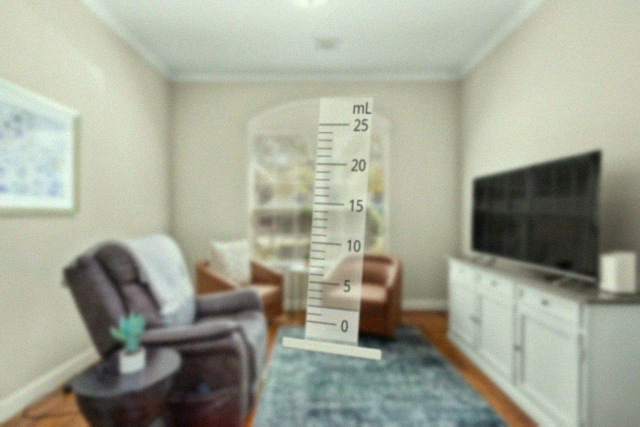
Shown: 2,mL
